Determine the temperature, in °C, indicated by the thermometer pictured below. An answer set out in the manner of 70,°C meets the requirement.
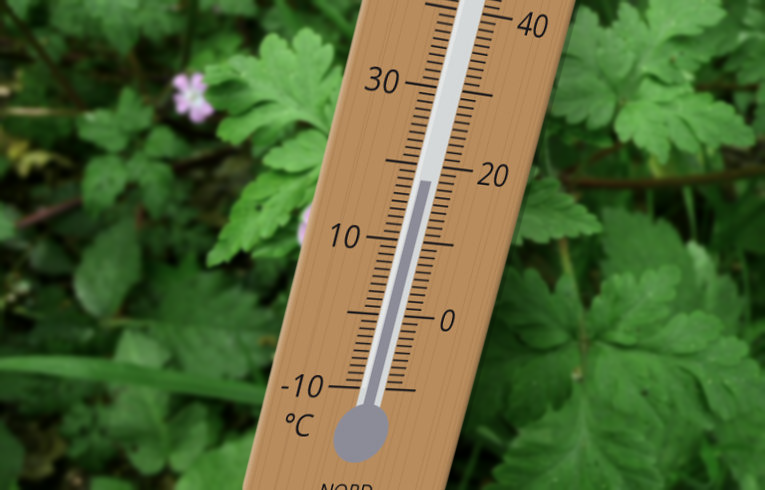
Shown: 18,°C
